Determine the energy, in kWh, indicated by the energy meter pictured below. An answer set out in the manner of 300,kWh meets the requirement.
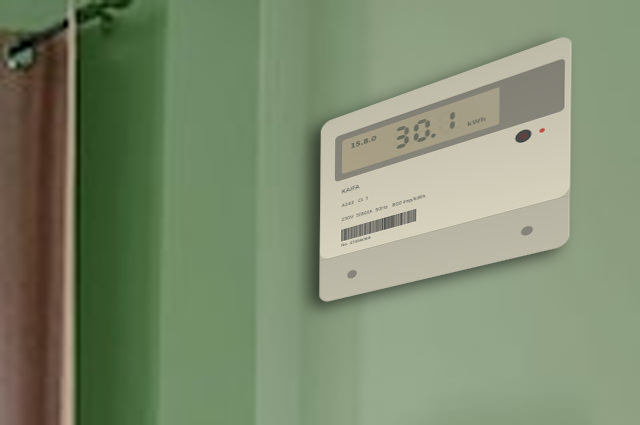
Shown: 30.1,kWh
